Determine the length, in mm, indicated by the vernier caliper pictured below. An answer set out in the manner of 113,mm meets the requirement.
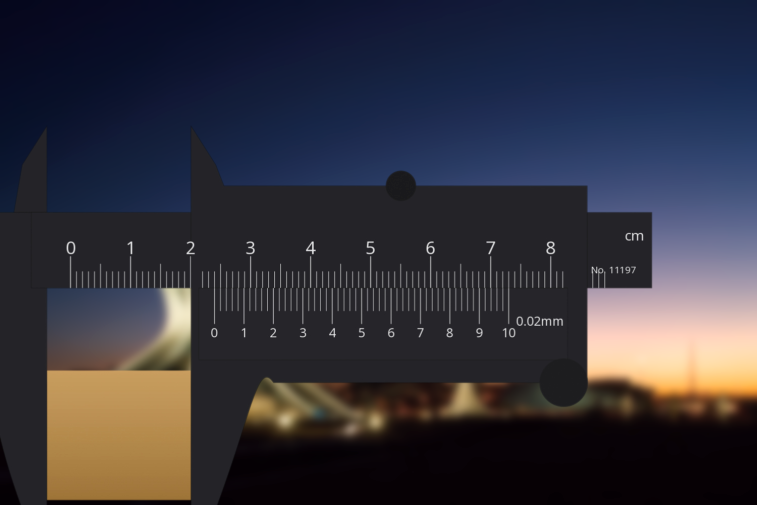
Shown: 24.0,mm
